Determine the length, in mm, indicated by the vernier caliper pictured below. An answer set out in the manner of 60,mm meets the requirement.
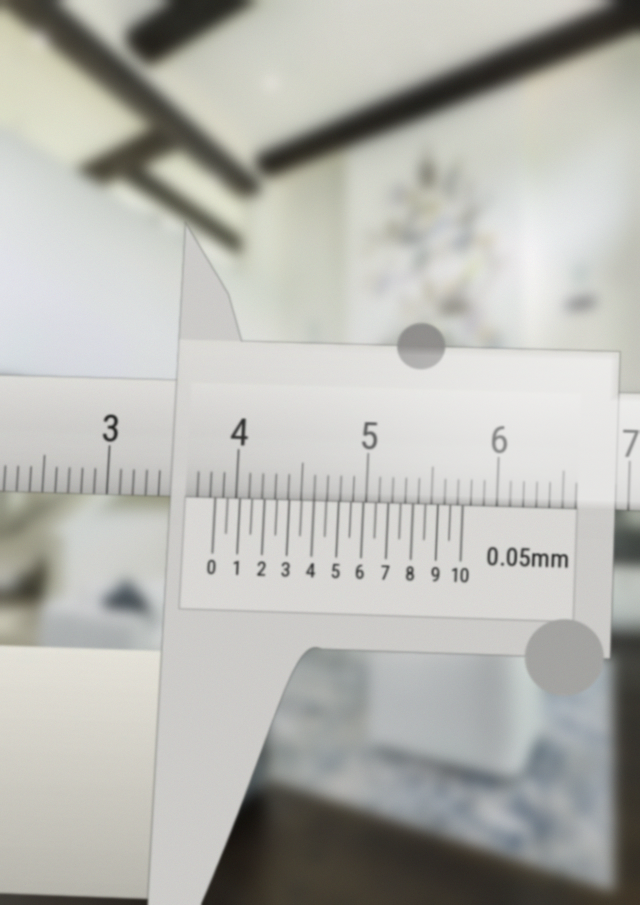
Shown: 38.4,mm
